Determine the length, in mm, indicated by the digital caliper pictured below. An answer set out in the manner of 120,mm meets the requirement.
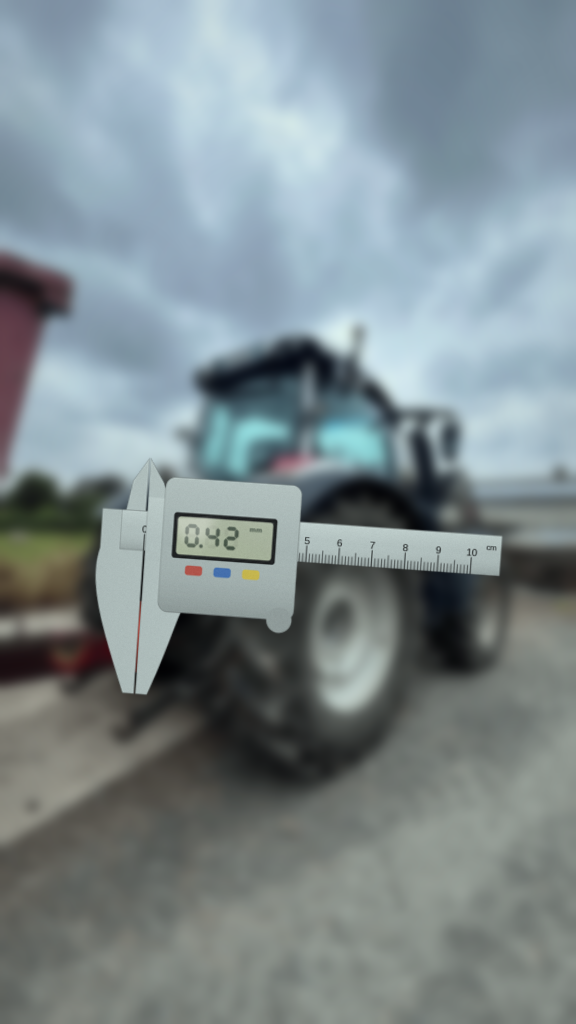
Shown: 0.42,mm
